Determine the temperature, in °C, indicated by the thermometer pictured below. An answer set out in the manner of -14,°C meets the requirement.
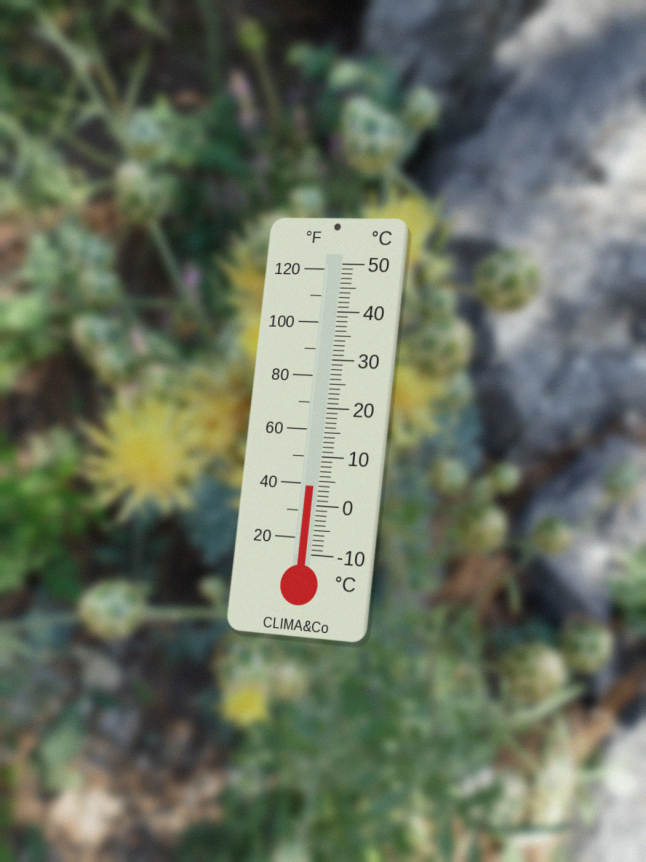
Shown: 4,°C
